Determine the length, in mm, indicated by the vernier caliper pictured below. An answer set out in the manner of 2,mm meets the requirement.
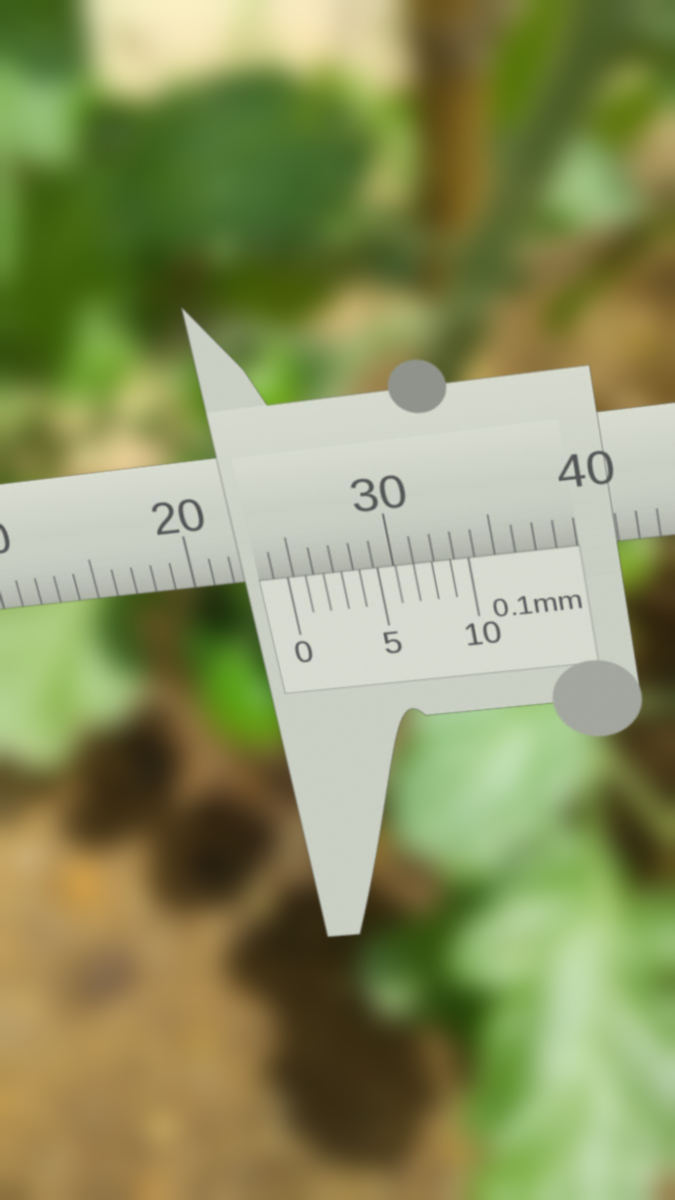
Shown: 24.7,mm
